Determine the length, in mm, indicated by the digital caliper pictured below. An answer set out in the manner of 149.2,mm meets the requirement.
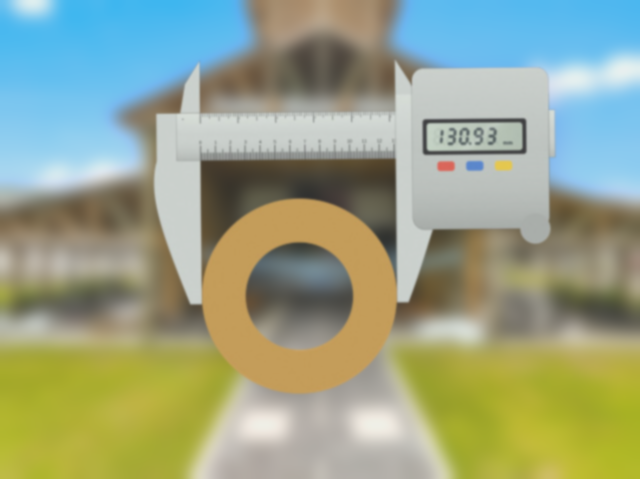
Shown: 130.93,mm
